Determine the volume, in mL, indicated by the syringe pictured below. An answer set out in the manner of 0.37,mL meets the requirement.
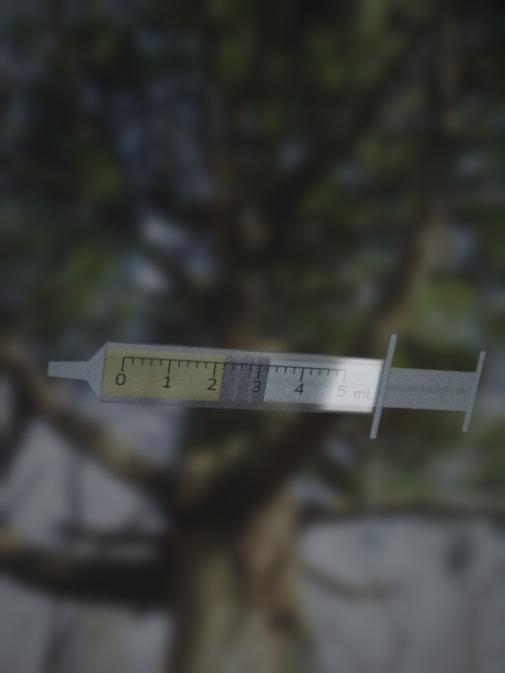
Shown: 2.2,mL
